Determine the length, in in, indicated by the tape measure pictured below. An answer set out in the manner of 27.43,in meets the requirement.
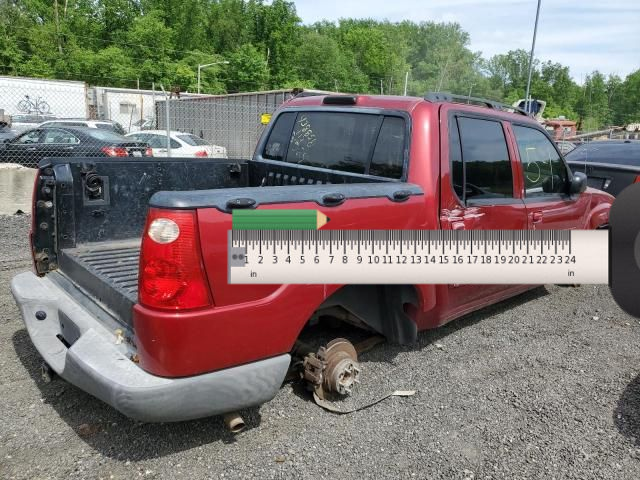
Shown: 7,in
